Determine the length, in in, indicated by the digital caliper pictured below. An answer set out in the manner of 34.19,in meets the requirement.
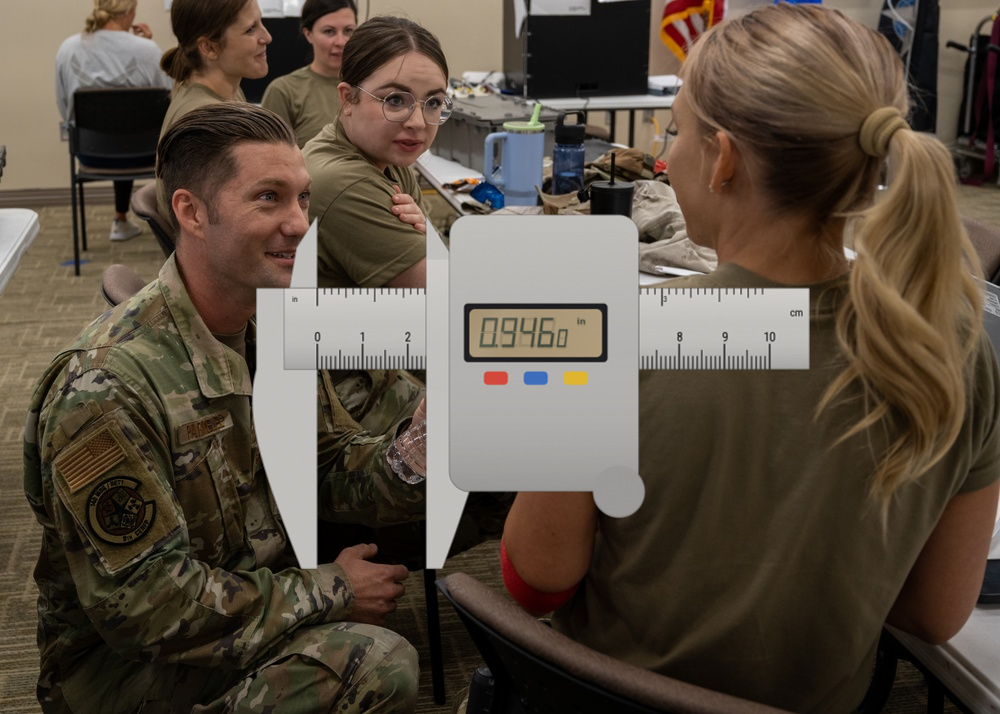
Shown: 0.9460,in
